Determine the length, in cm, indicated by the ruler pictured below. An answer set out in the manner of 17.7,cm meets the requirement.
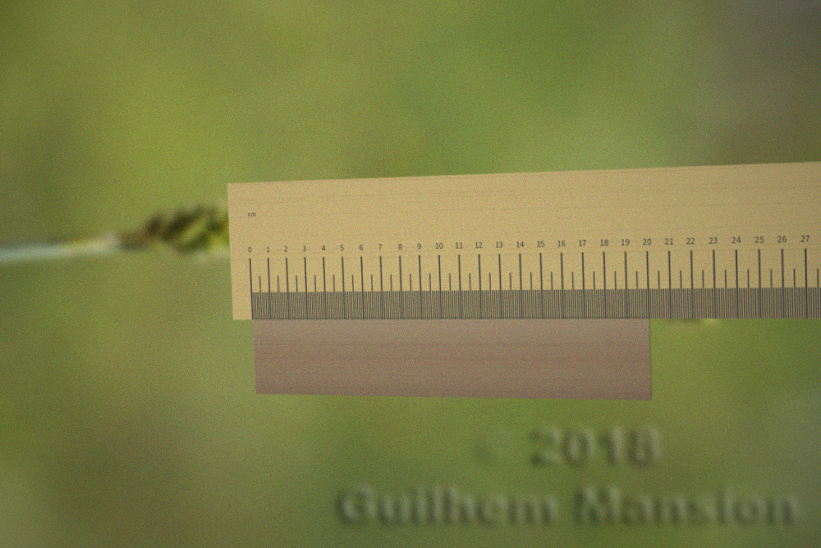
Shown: 20,cm
